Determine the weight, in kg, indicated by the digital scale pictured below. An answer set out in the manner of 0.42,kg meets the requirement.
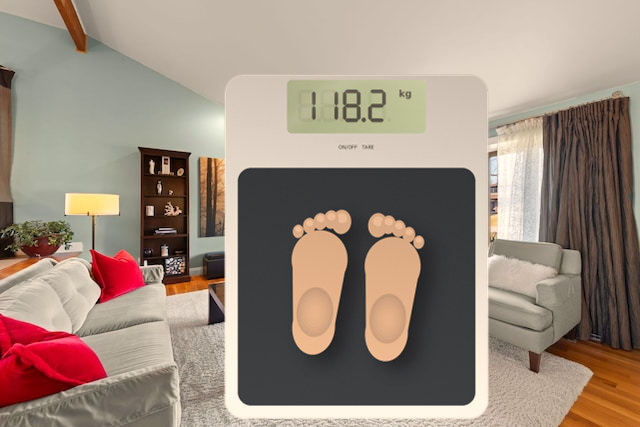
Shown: 118.2,kg
